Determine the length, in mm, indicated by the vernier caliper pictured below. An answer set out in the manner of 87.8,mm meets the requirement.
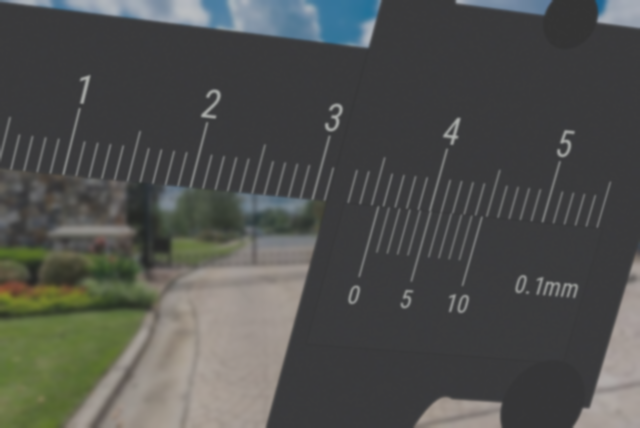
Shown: 35.6,mm
